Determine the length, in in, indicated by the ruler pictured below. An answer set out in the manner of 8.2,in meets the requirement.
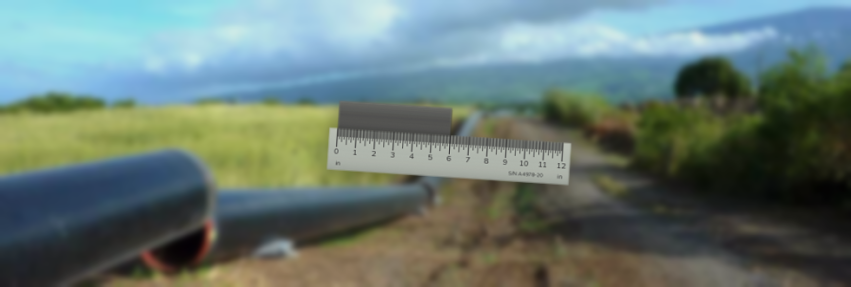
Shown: 6,in
